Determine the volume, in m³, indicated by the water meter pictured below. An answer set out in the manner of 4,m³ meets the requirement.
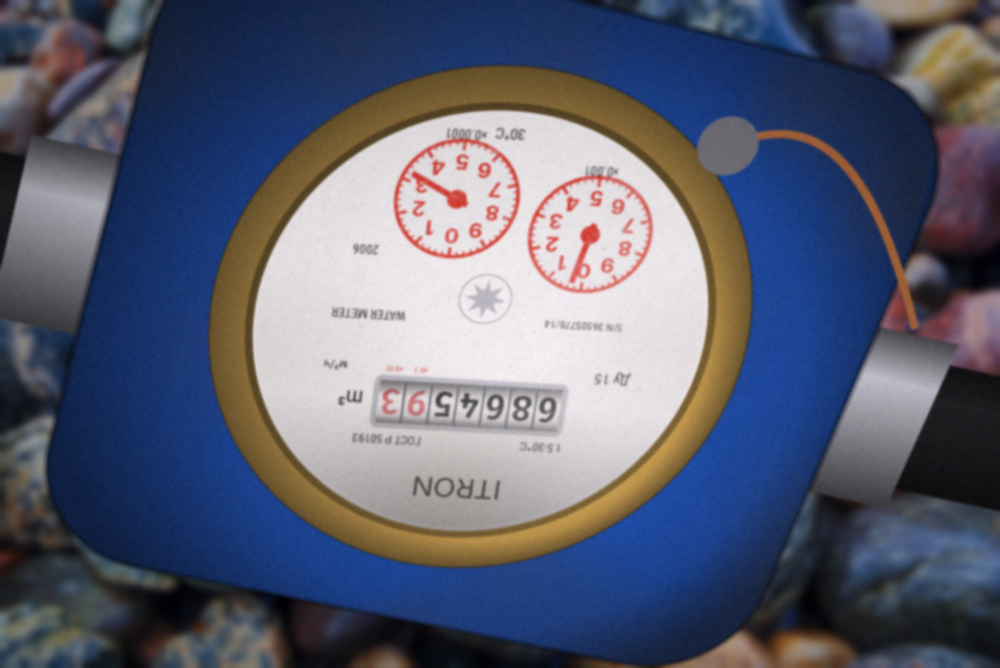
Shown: 68645.9303,m³
